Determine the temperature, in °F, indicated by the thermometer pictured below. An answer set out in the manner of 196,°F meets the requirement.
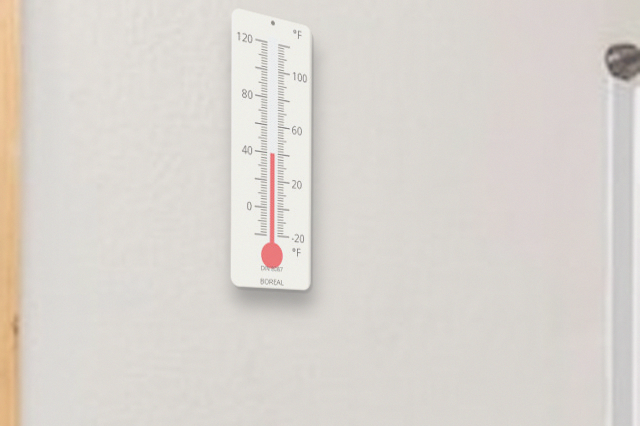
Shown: 40,°F
